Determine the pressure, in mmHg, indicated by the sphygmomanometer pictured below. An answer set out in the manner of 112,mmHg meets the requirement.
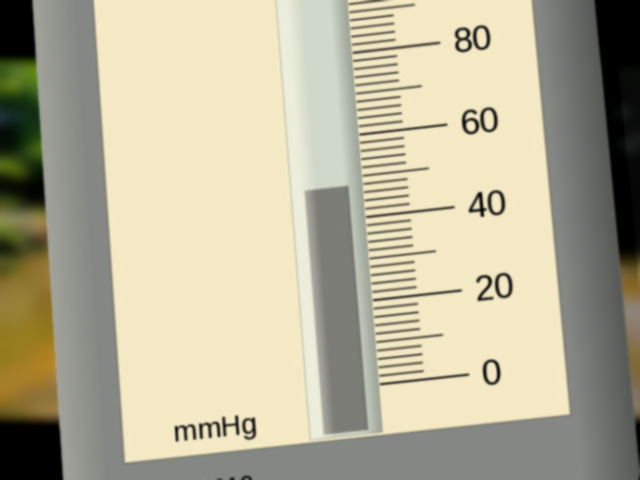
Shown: 48,mmHg
